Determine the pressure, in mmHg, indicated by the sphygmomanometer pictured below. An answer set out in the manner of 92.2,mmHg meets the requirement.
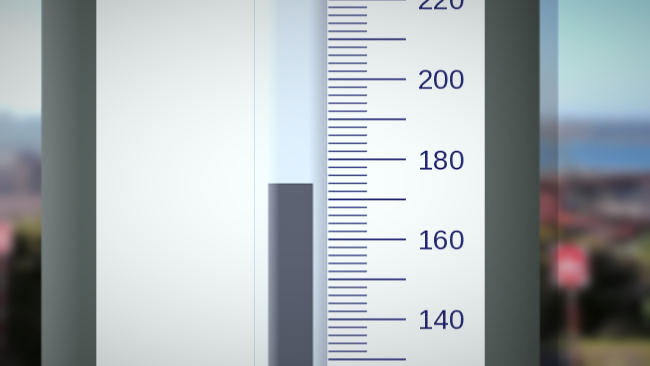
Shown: 174,mmHg
